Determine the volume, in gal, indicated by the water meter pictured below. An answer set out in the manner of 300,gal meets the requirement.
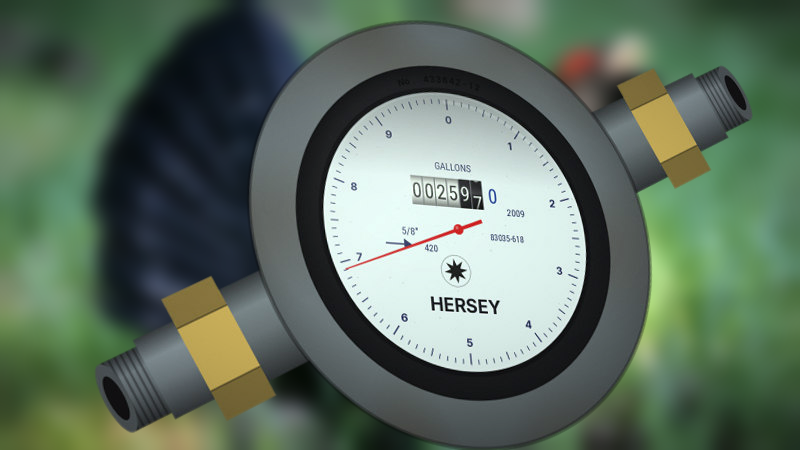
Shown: 25966.9,gal
